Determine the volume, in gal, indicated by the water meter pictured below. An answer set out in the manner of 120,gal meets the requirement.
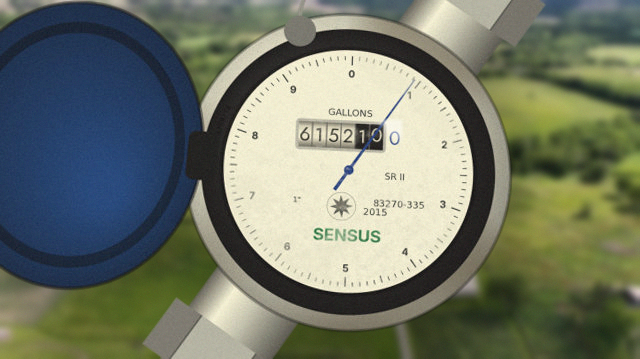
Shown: 6152100.9,gal
